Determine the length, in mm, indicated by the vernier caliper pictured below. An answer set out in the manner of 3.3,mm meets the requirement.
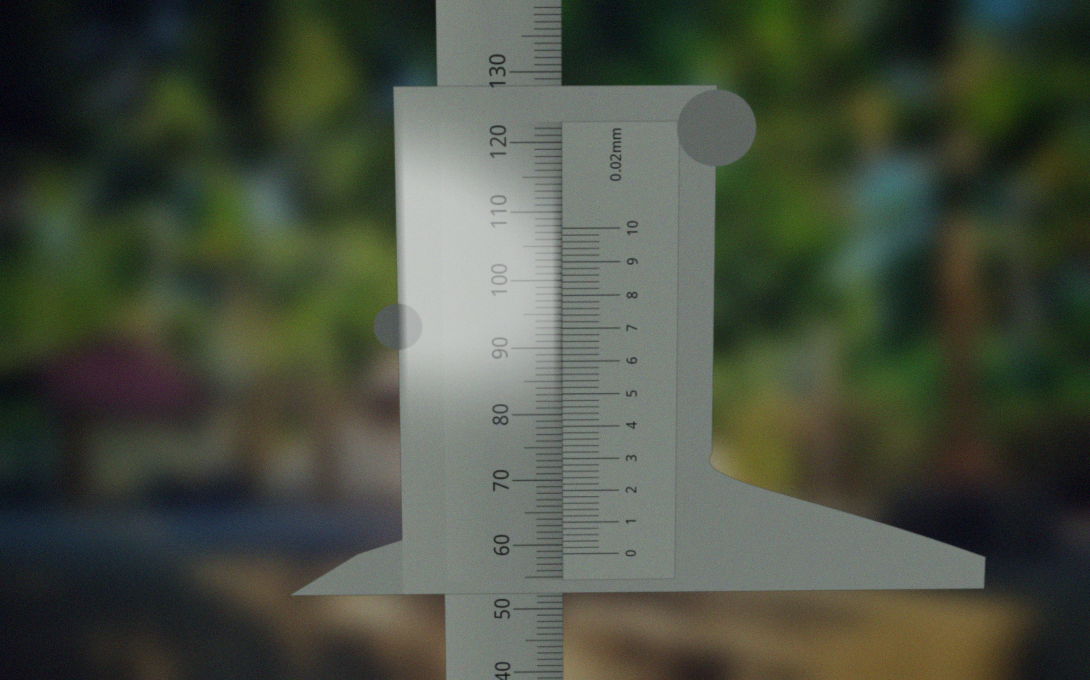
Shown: 58.6,mm
